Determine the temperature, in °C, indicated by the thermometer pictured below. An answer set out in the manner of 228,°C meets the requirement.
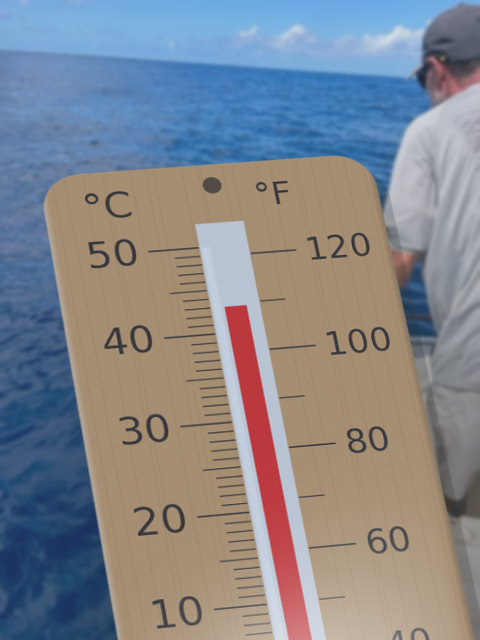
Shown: 43,°C
